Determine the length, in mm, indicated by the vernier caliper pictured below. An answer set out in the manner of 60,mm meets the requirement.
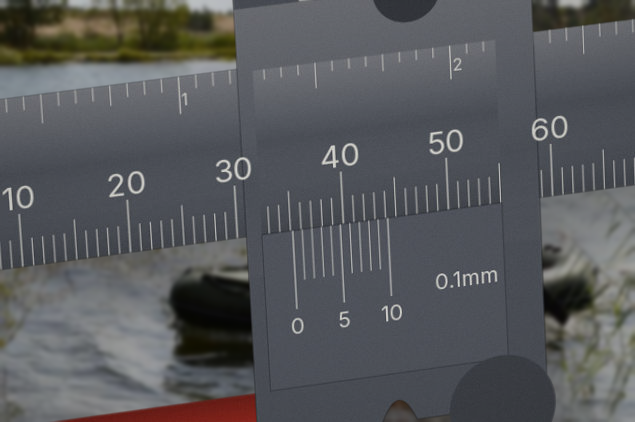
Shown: 35.2,mm
